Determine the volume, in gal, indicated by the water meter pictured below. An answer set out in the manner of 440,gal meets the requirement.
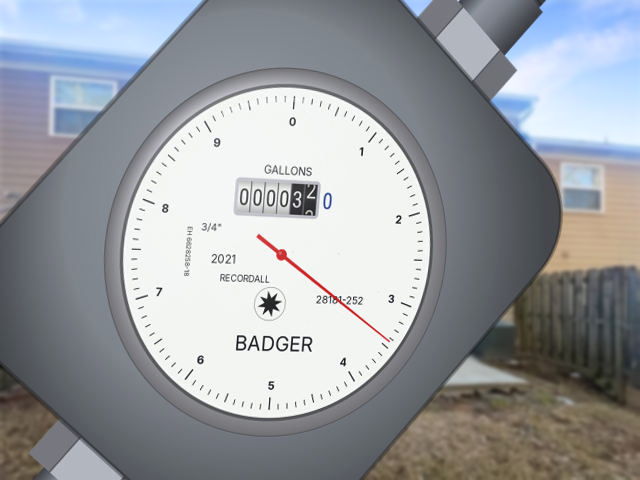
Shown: 323.4,gal
